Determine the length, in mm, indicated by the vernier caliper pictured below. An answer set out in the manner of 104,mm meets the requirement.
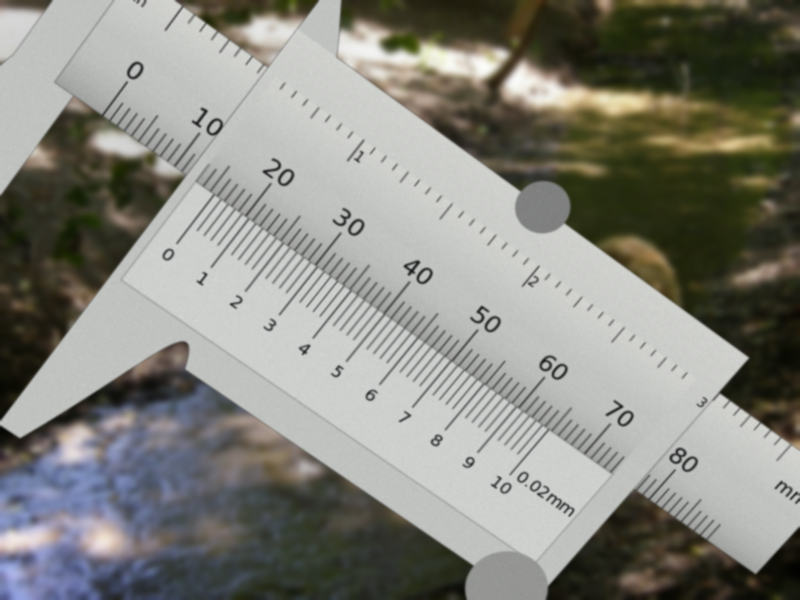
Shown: 15.6,mm
